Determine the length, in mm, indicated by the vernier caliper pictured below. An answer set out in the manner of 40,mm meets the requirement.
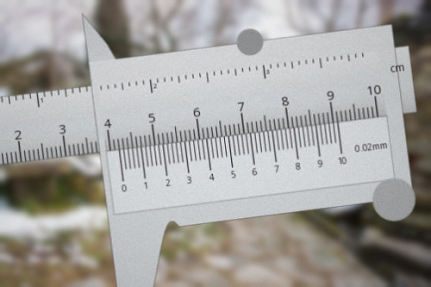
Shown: 42.0,mm
